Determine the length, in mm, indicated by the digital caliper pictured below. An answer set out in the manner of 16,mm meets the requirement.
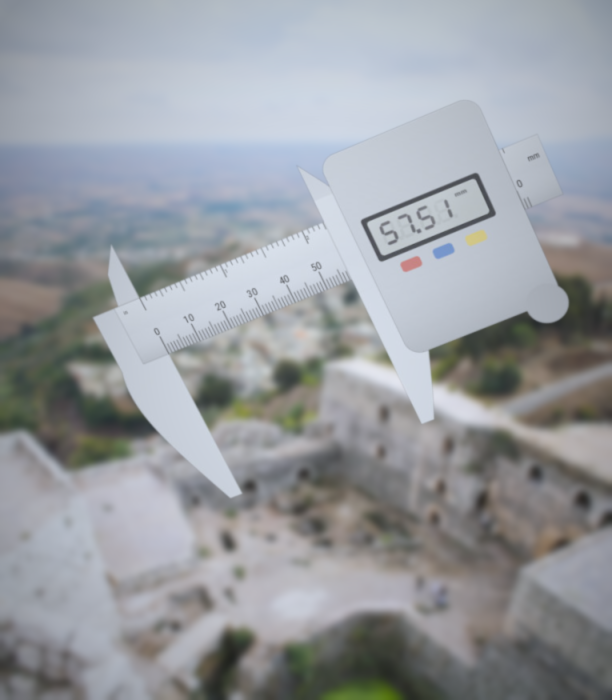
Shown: 57.51,mm
